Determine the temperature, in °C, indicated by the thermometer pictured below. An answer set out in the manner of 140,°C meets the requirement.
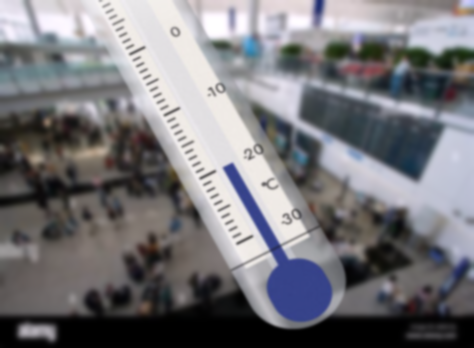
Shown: -20,°C
